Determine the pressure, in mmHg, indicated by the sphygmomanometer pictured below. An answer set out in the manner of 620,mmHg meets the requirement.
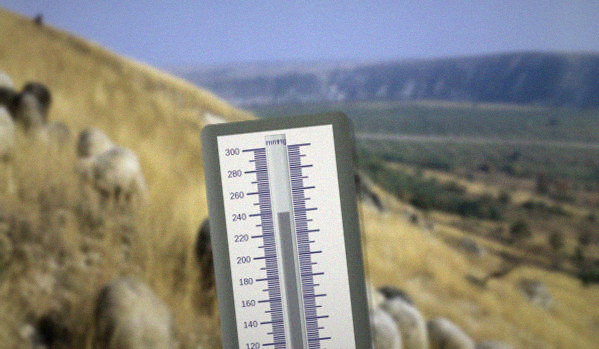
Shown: 240,mmHg
